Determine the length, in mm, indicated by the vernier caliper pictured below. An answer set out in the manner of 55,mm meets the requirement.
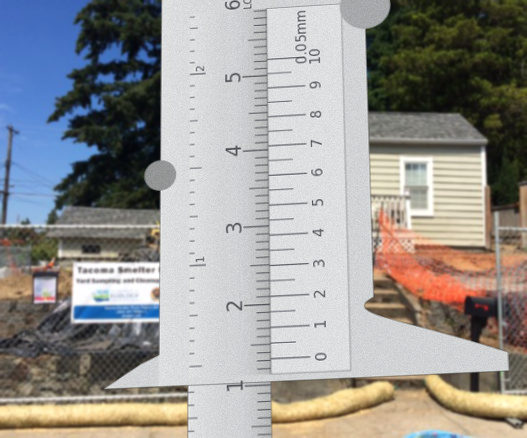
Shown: 13.2,mm
